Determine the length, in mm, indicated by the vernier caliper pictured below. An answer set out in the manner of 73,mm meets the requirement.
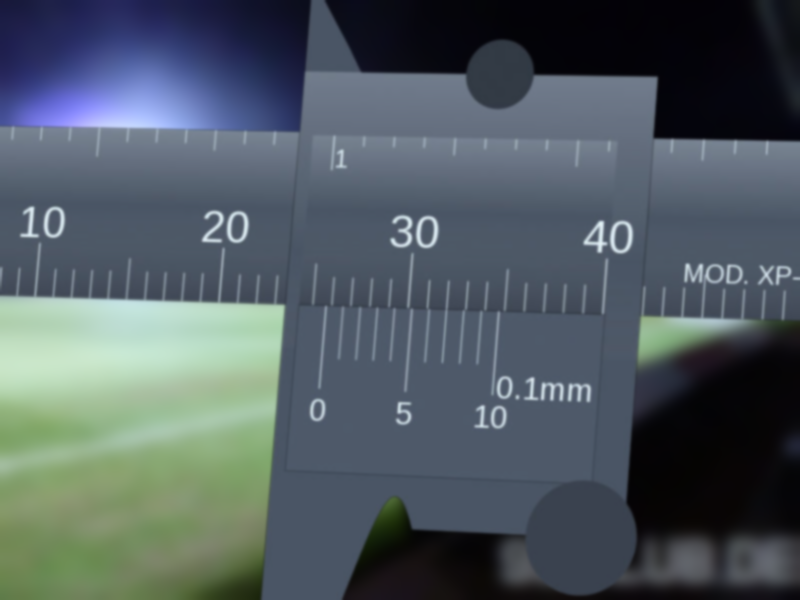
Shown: 25.7,mm
